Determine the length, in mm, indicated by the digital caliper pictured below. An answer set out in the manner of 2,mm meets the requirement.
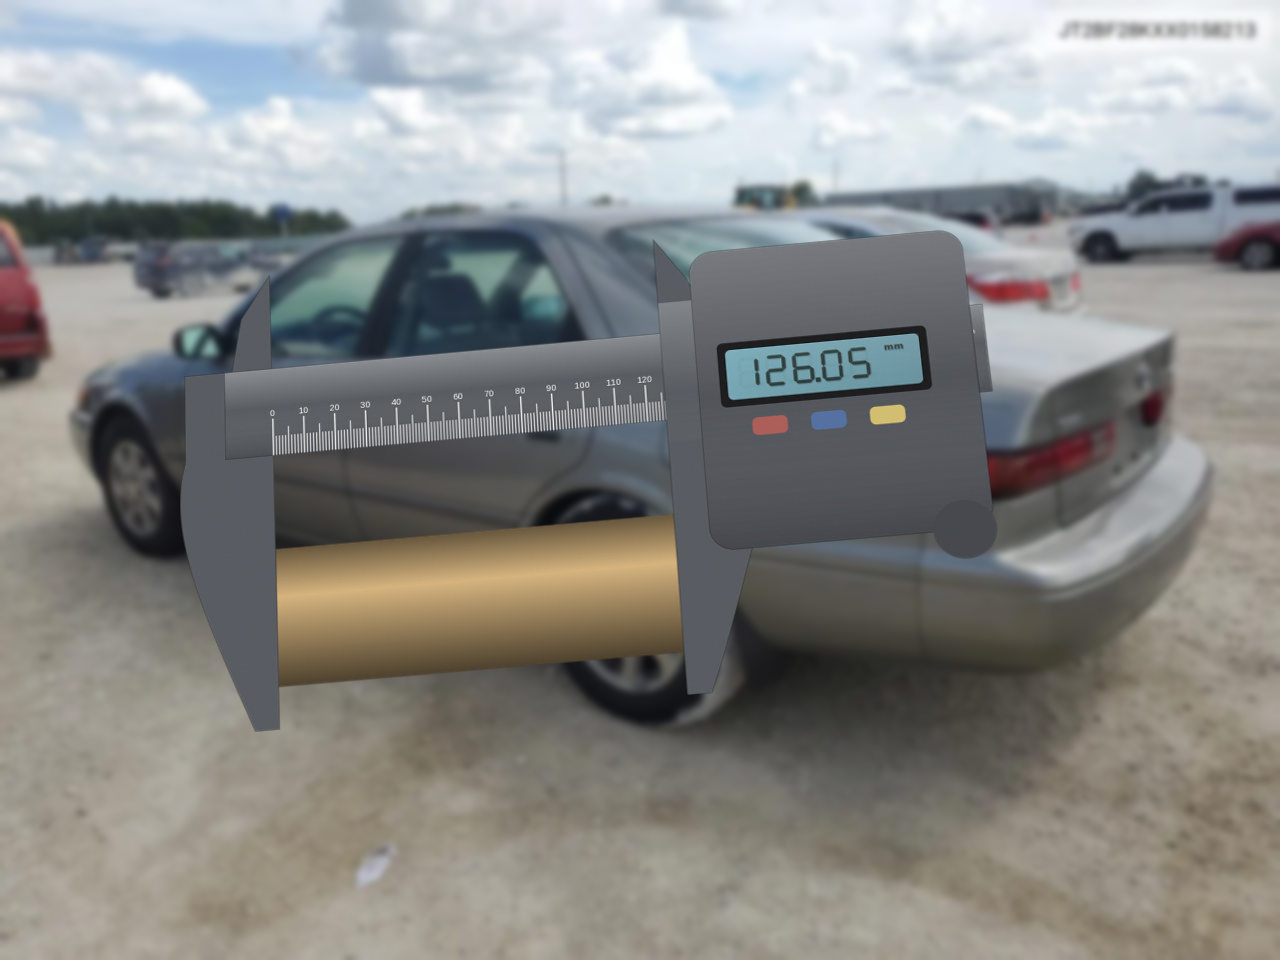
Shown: 126.05,mm
